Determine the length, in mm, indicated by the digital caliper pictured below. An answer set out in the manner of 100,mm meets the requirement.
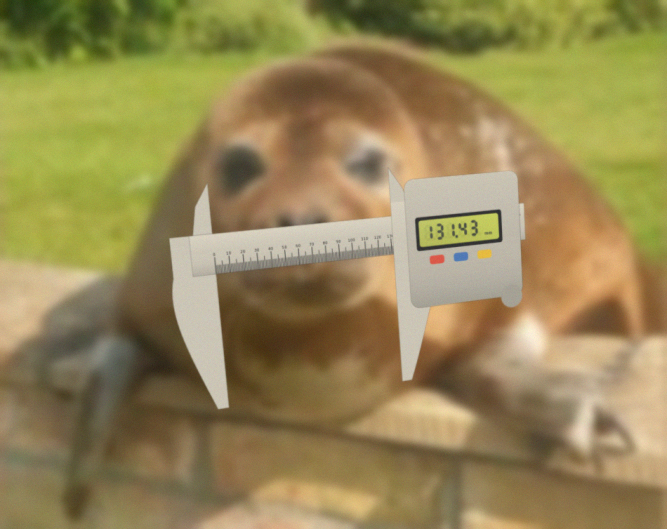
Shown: 131.43,mm
